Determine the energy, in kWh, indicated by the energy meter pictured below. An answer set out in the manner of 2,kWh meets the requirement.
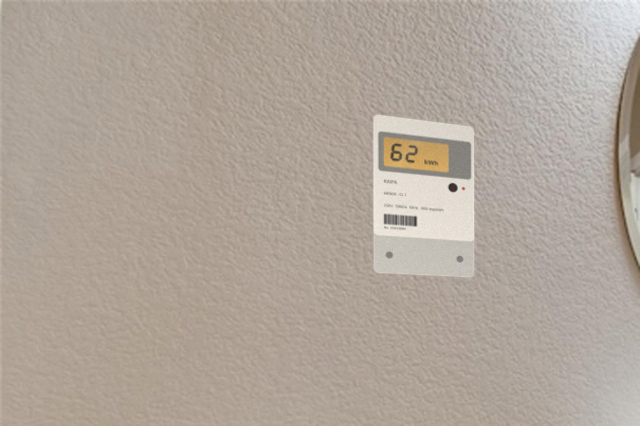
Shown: 62,kWh
